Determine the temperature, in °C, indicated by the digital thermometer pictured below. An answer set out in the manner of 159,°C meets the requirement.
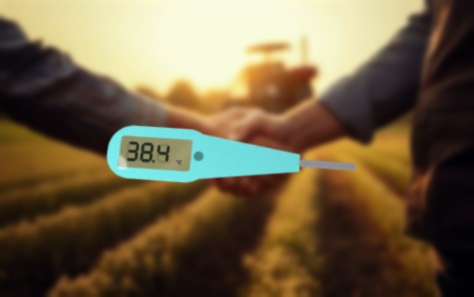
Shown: 38.4,°C
